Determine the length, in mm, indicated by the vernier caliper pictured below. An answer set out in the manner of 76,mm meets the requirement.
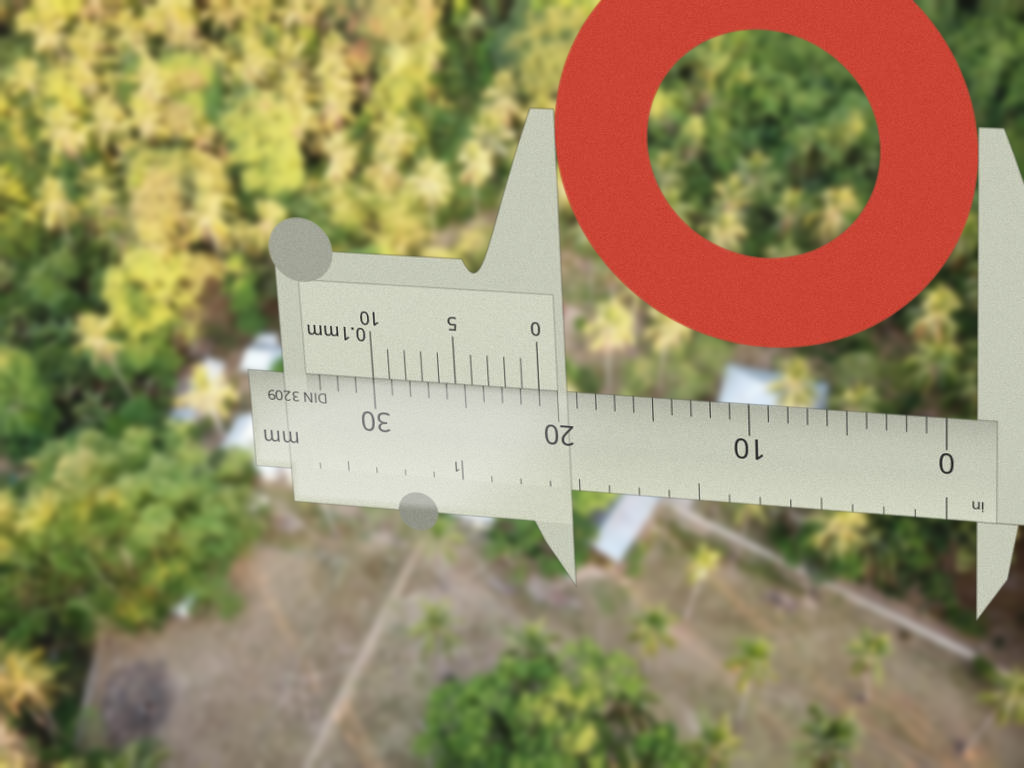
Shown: 21.0,mm
